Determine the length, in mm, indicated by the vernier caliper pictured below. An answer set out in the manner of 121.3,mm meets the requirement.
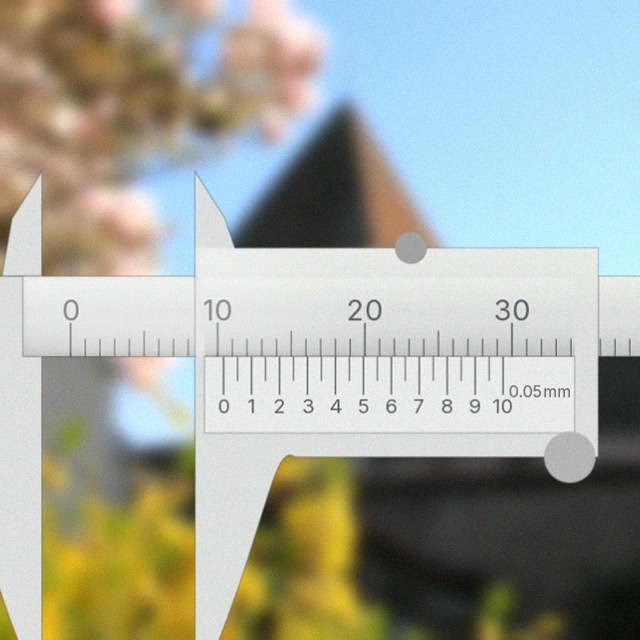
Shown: 10.4,mm
